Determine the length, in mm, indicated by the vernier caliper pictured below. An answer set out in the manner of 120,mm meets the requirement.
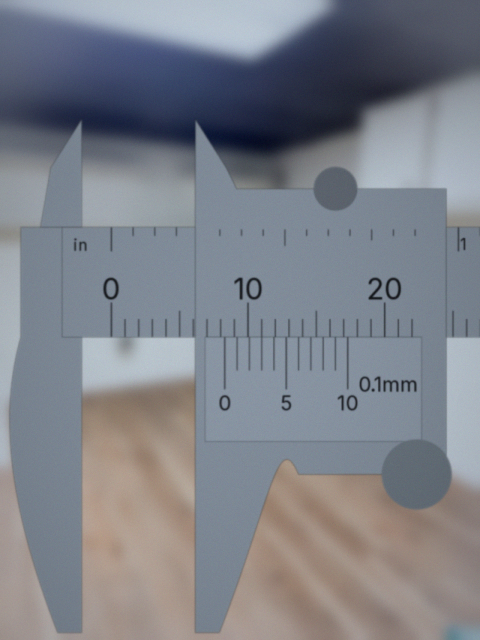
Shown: 8.3,mm
